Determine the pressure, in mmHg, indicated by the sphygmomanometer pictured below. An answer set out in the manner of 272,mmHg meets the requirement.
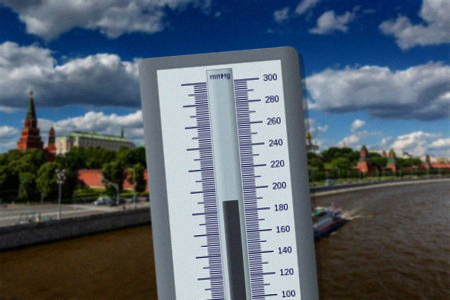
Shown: 190,mmHg
